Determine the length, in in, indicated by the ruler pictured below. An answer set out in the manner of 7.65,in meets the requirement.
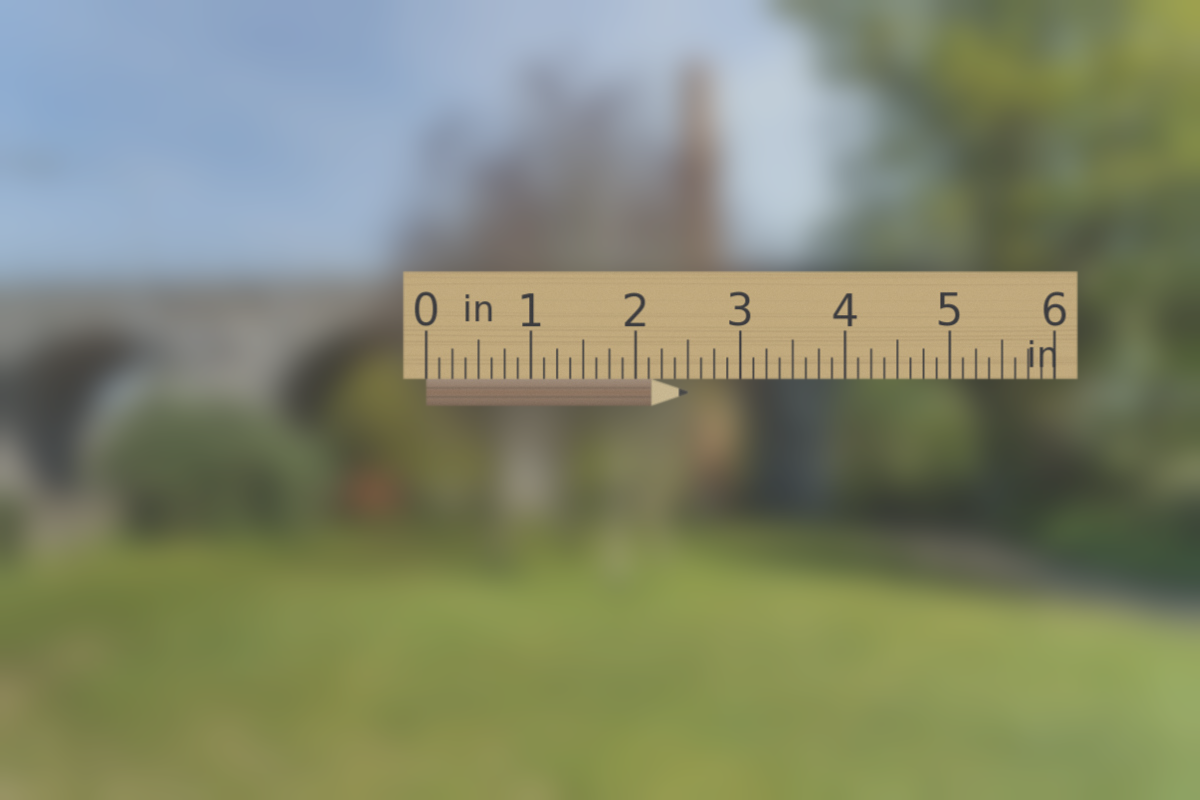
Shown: 2.5,in
